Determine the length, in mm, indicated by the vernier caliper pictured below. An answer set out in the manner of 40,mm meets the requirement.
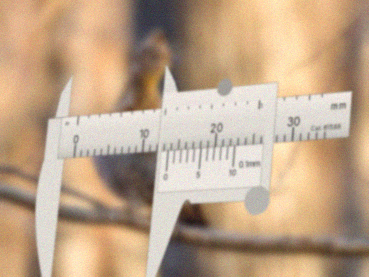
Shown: 13.6,mm
